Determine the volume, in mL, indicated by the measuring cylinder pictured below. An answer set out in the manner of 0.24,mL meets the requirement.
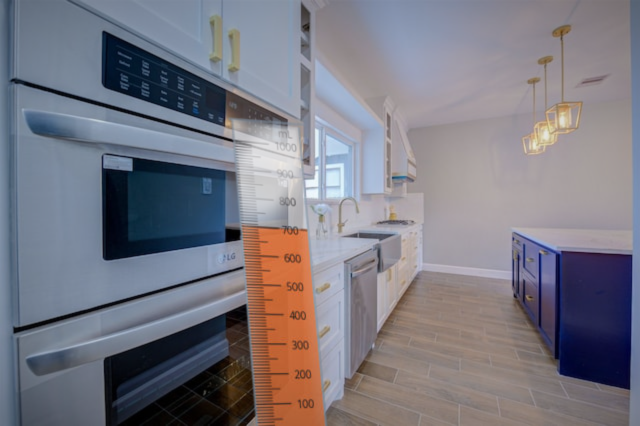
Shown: 700,mL
